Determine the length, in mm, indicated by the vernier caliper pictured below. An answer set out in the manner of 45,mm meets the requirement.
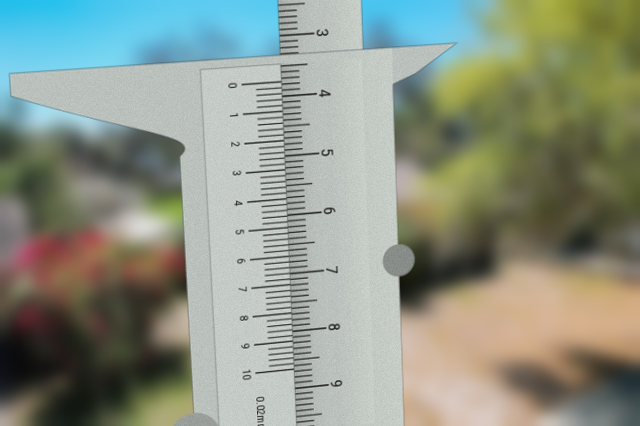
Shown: 37.6,mm
